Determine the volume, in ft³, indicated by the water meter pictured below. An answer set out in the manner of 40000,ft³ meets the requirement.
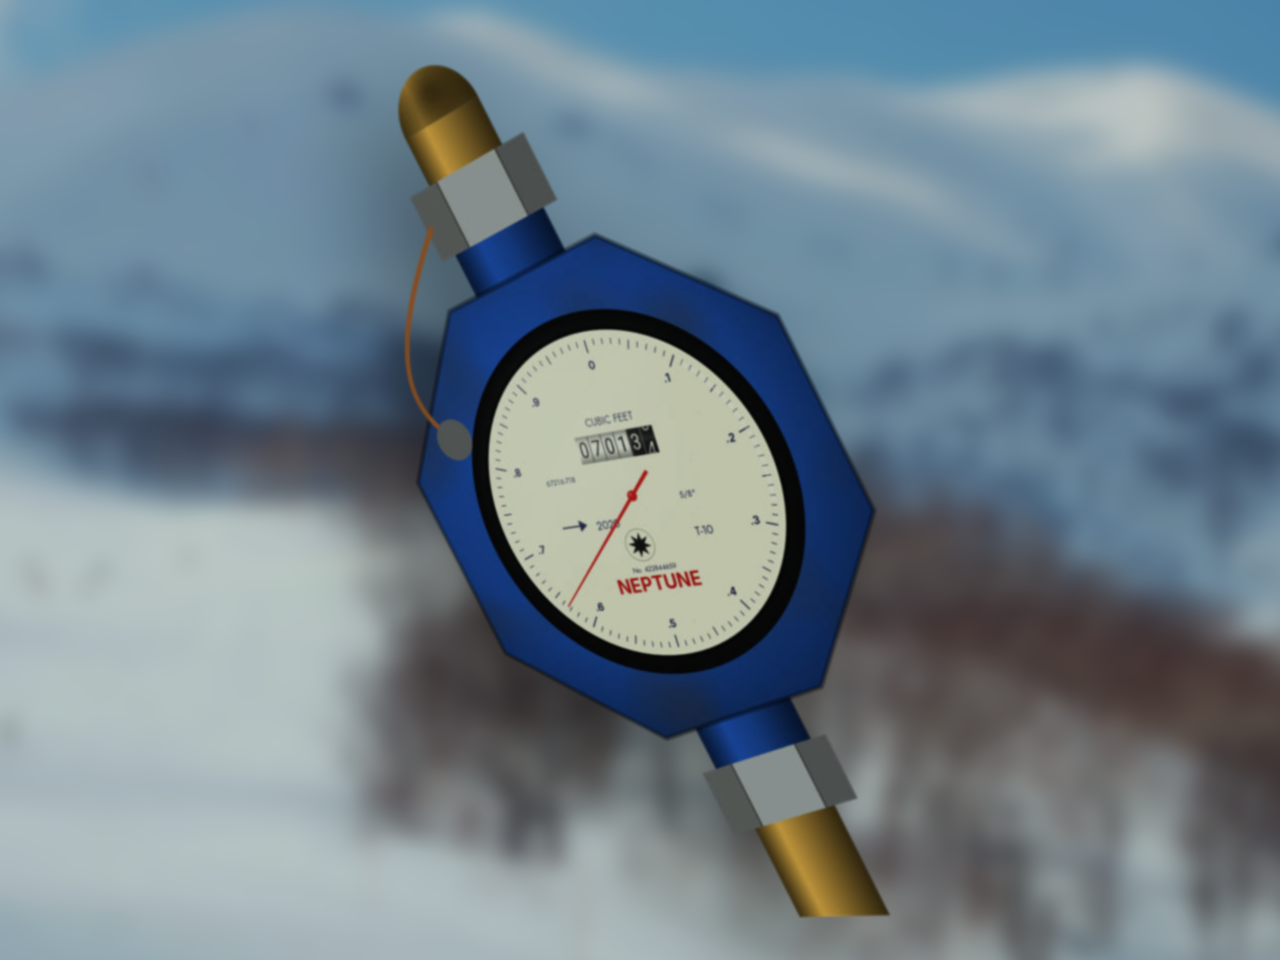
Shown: 70133.63,ft³
